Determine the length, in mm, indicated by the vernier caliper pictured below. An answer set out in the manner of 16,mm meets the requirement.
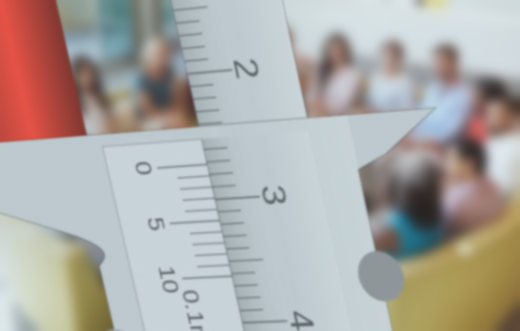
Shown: 27.2,mm
